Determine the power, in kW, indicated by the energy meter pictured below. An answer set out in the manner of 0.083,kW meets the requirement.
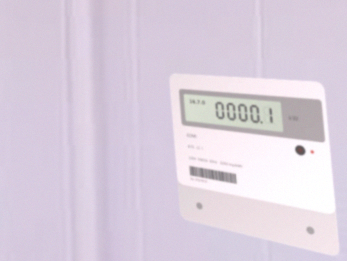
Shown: 0.1,kW
